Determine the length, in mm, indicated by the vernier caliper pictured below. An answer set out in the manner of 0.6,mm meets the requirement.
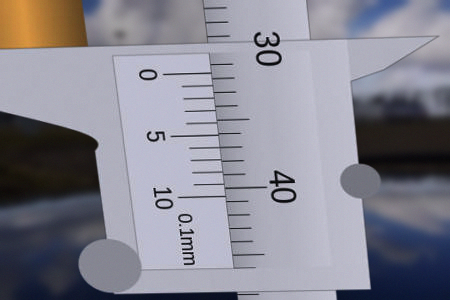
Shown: 31.6,mm
